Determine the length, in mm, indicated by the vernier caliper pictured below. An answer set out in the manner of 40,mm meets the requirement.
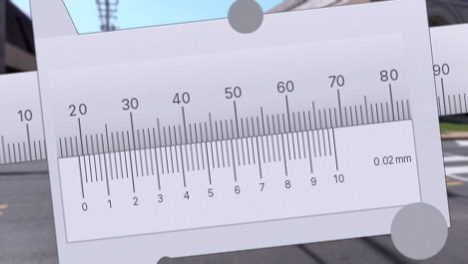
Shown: 19.2,mm
